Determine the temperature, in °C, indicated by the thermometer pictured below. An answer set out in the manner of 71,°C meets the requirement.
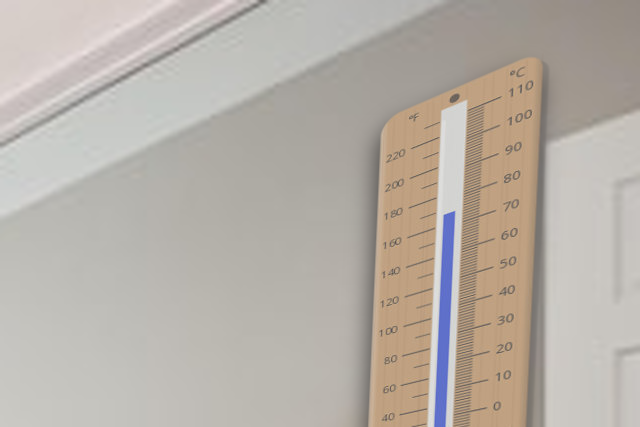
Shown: 75,°C
